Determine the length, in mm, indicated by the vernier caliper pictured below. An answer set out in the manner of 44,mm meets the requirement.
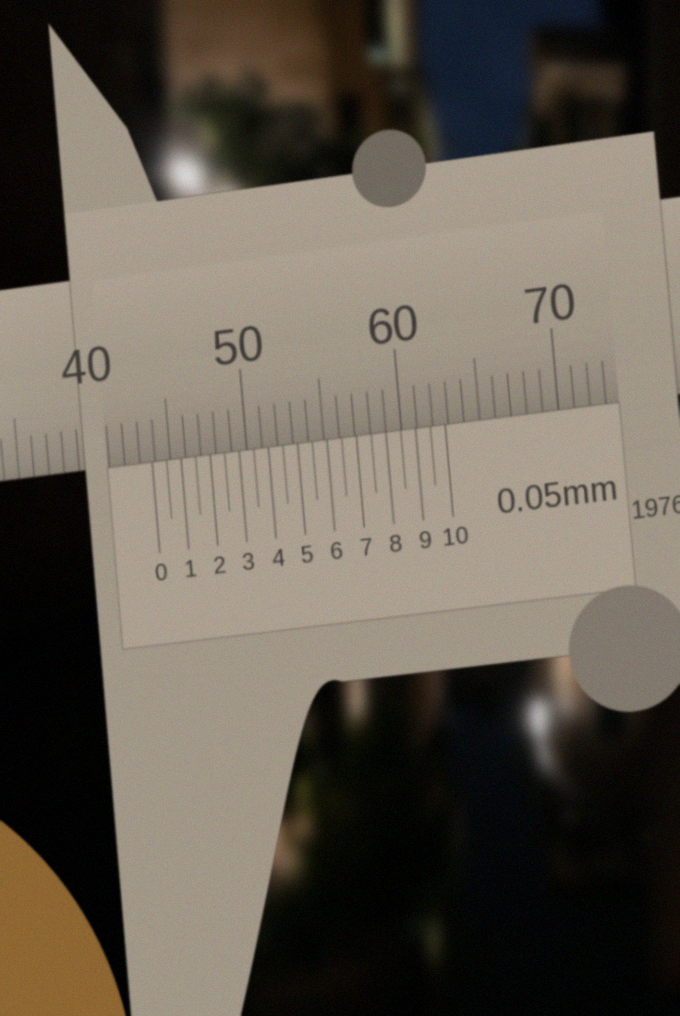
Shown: 43.8,mm
